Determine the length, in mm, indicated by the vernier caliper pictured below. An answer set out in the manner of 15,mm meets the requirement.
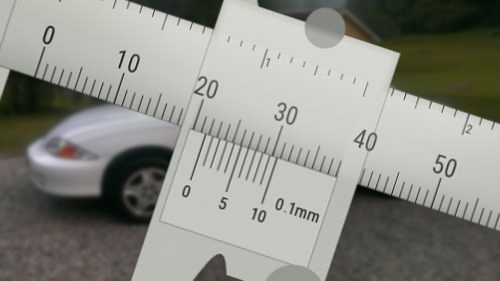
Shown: 21.6,mm
